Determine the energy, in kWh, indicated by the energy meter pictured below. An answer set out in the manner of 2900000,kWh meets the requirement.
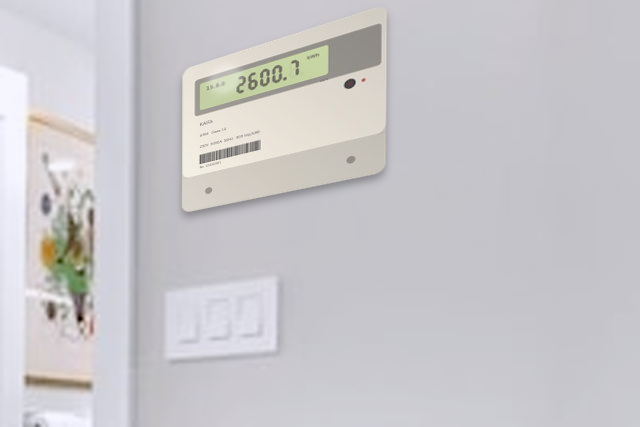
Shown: 2600.7,kWh
